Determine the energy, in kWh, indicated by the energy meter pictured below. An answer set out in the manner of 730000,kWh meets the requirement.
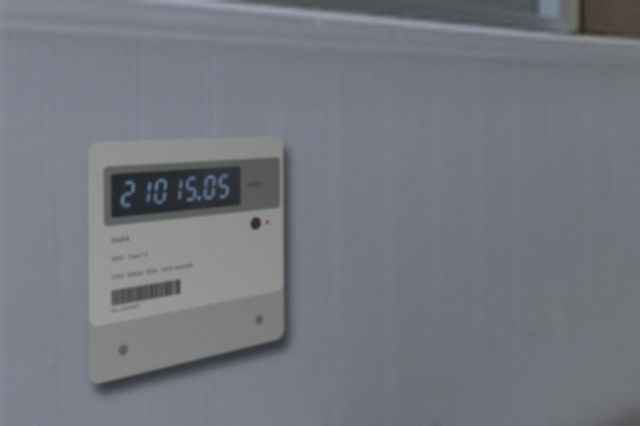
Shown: 21015.05,kWh
